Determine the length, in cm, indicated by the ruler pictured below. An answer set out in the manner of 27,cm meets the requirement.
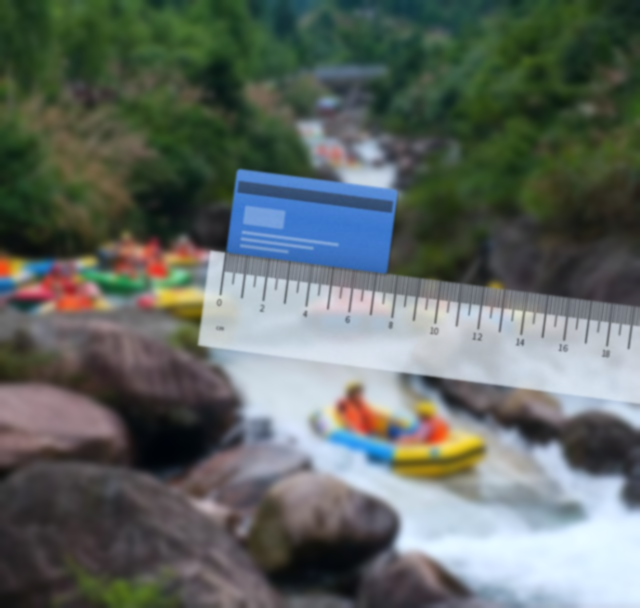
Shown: 7.5,cm
